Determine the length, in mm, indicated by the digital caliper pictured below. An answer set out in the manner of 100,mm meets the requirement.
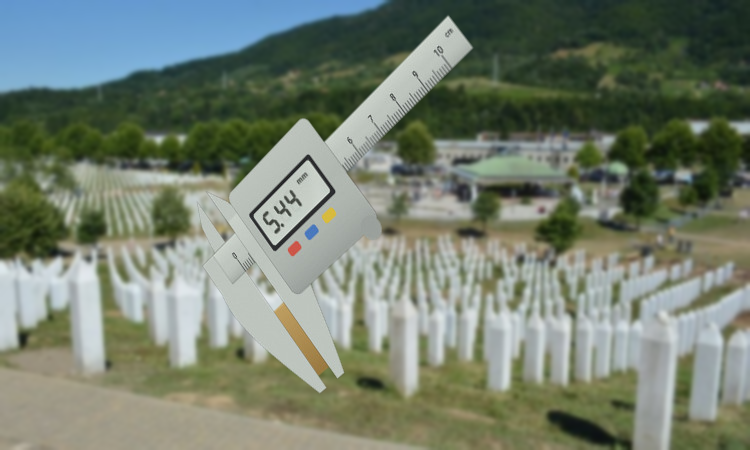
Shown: 5.44,mm
